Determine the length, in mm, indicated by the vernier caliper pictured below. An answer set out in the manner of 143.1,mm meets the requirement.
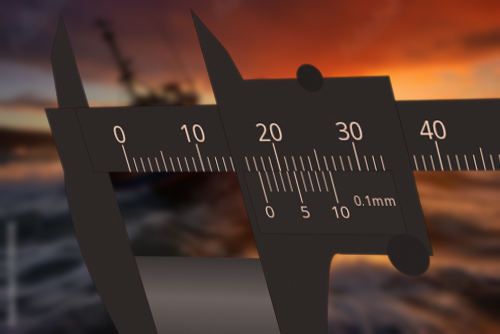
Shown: 17.2,mm
